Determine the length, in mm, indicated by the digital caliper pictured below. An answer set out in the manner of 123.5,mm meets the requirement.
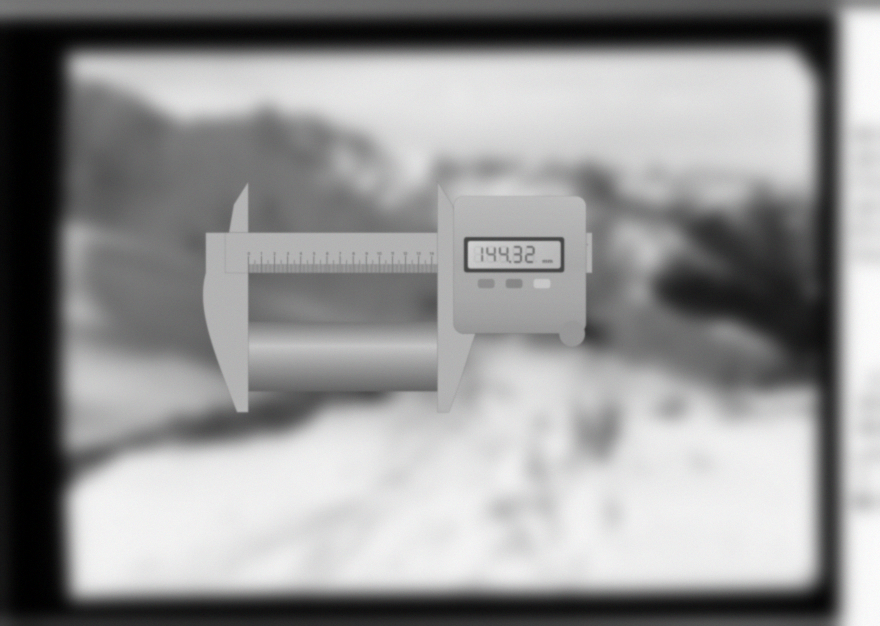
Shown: 144.32,mm
